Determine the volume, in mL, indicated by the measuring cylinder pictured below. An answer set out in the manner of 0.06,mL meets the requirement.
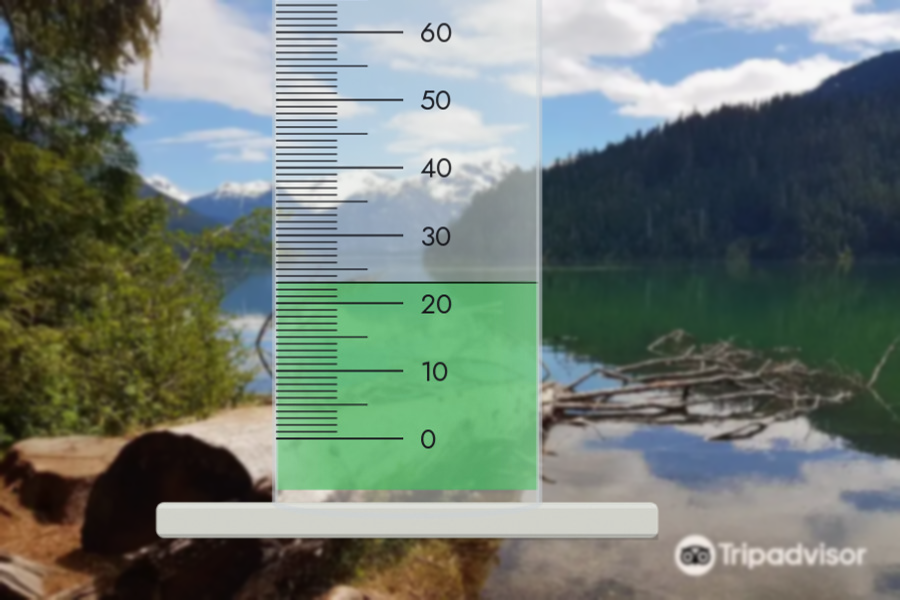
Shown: 23,mL
